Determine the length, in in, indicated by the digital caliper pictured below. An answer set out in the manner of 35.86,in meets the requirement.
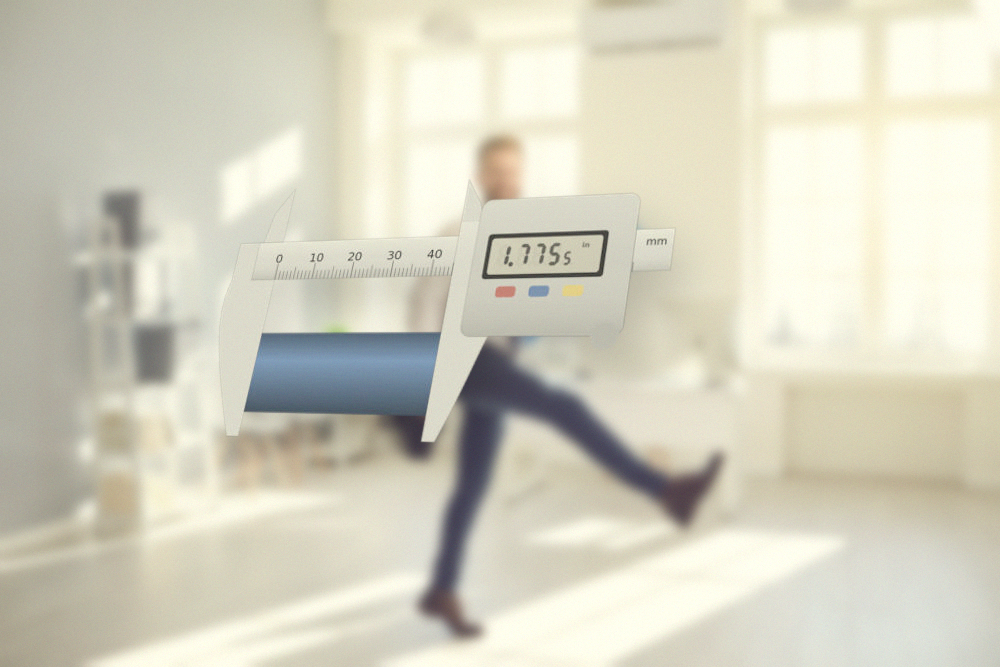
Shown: 1.7755,in
